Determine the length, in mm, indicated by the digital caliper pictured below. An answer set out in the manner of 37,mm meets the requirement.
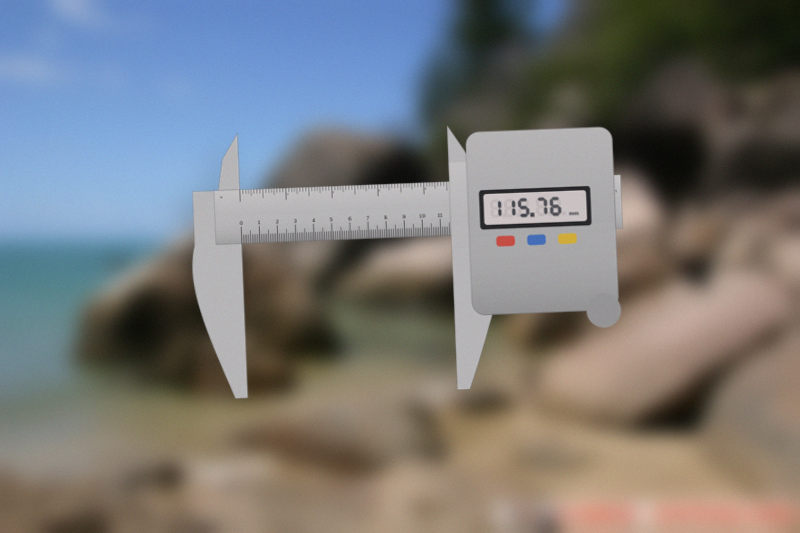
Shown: 115.76,mm
